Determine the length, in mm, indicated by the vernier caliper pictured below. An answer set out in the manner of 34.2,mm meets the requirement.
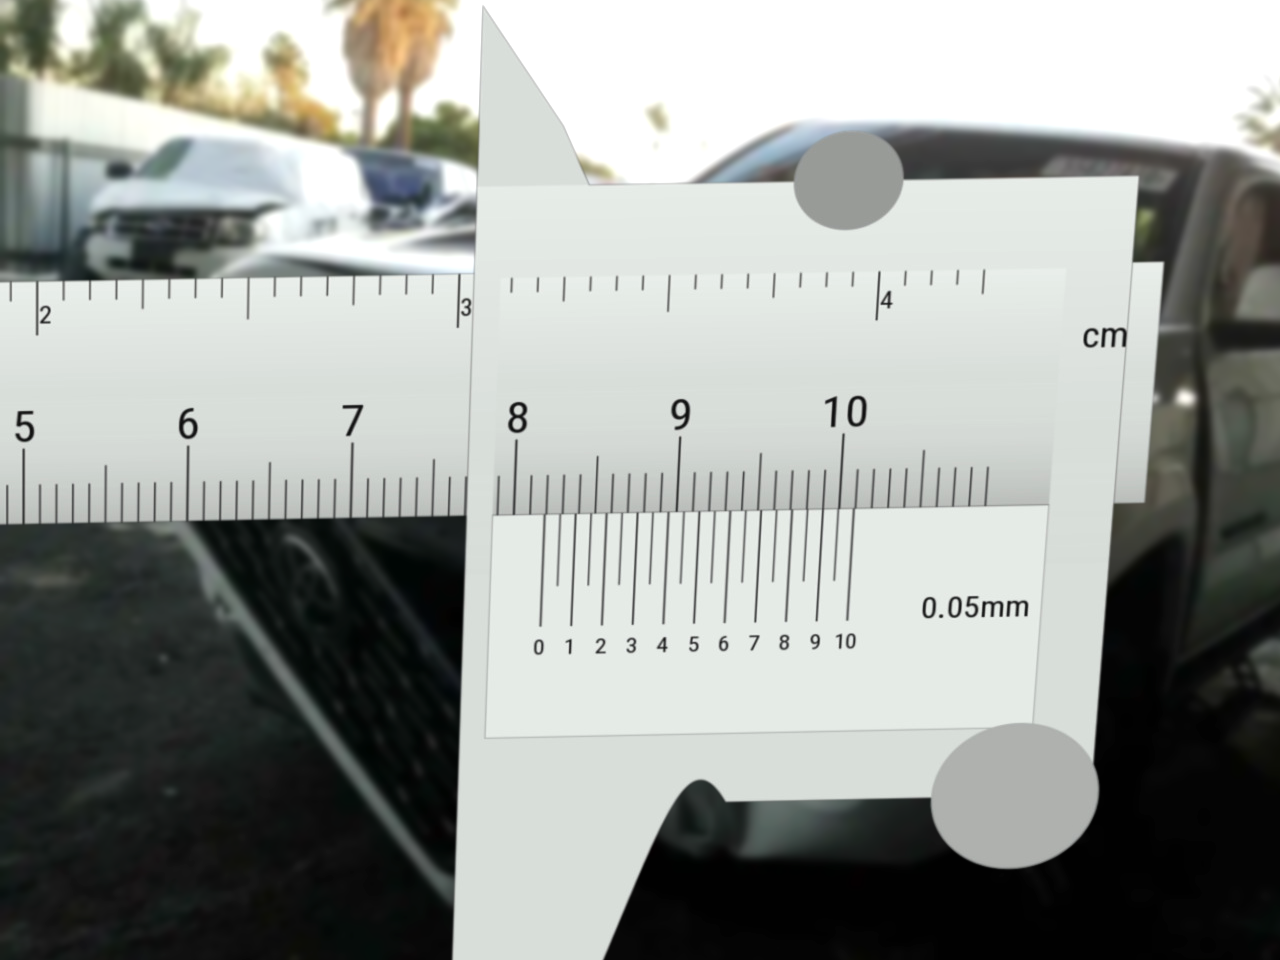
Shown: 81.9,mm
